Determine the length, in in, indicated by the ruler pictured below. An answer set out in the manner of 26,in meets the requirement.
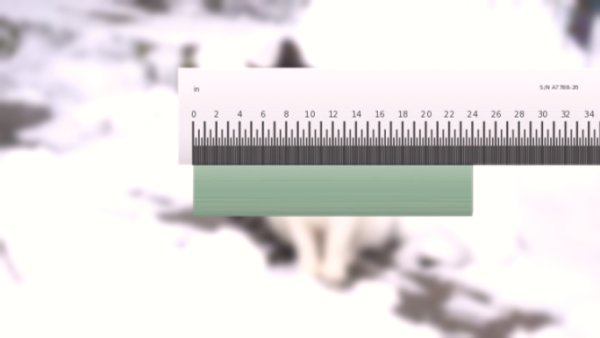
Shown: 24,in
